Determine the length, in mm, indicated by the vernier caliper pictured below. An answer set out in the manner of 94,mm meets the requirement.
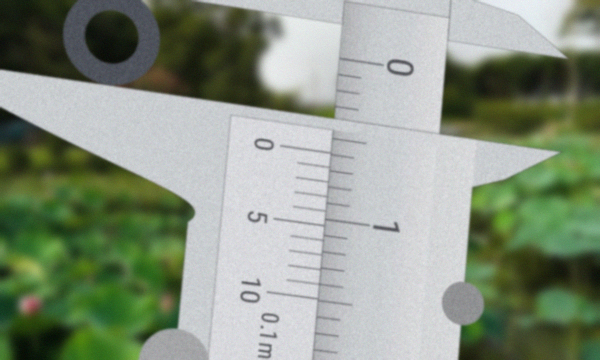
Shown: 5.9,mm
